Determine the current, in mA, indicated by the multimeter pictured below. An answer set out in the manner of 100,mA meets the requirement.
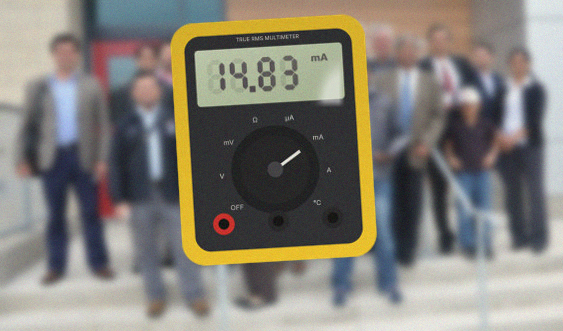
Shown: 14.83,mA
